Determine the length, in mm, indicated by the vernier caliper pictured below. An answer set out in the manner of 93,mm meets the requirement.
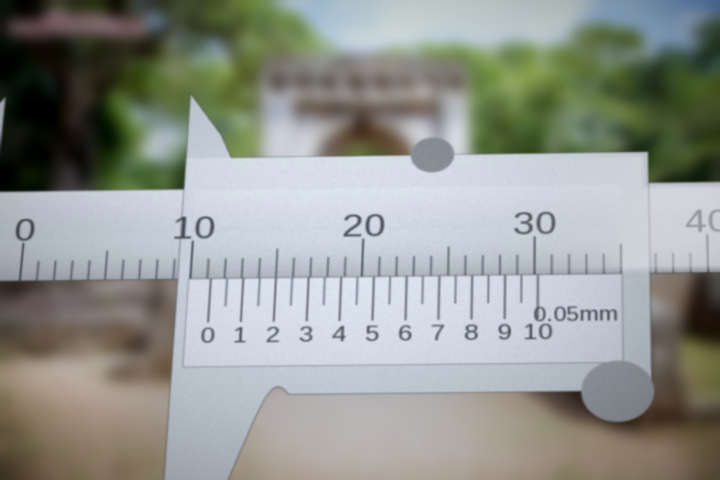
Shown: 11.2,mm
